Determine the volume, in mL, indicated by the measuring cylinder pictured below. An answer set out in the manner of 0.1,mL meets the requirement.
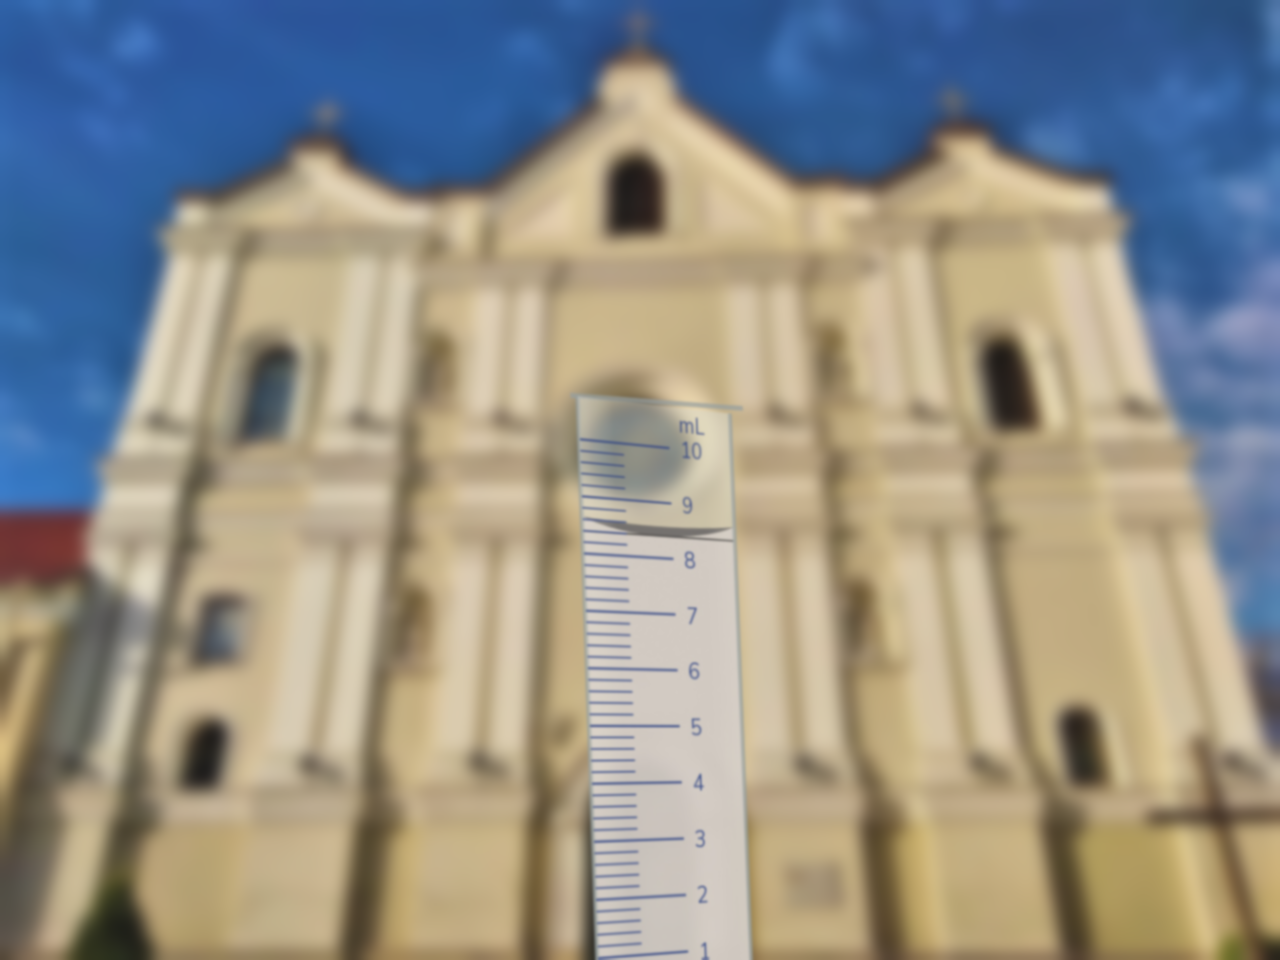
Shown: 8.4,mL
